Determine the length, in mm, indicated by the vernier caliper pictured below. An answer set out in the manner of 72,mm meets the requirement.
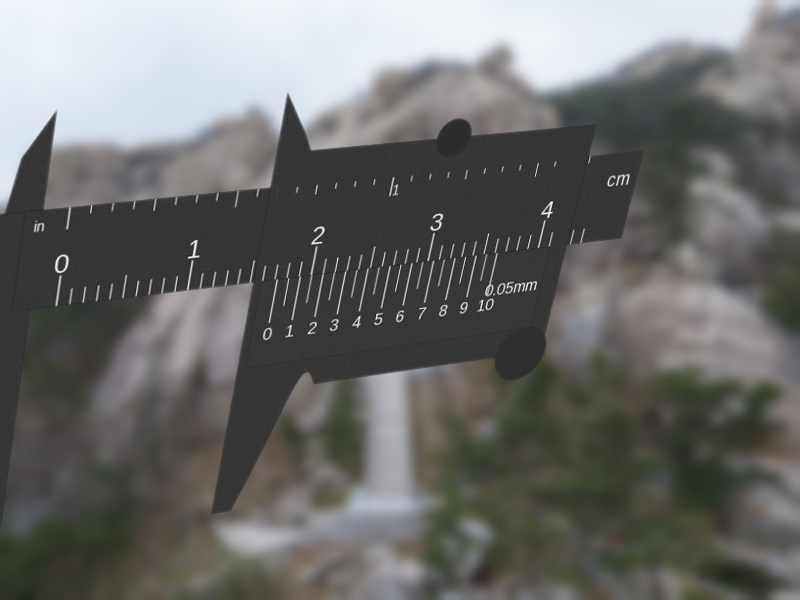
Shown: 17.2,mm
